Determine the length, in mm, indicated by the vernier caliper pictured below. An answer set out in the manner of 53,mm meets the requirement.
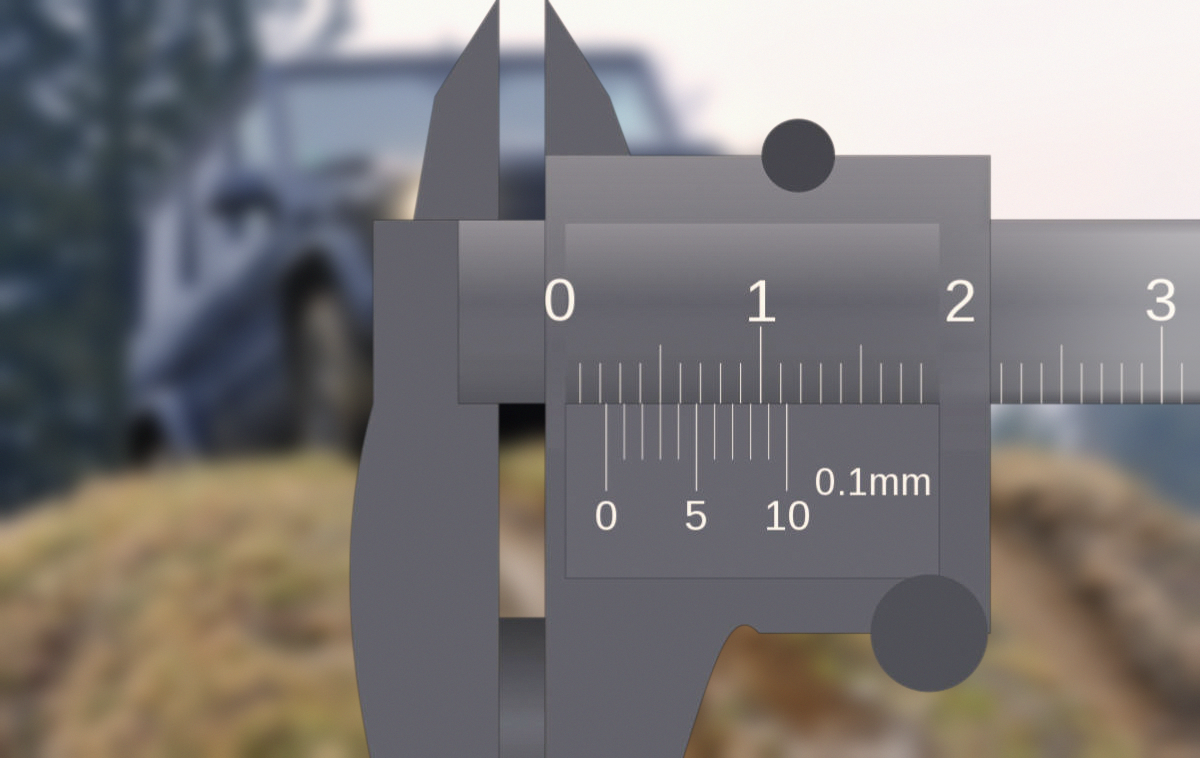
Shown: 2.3,mm
